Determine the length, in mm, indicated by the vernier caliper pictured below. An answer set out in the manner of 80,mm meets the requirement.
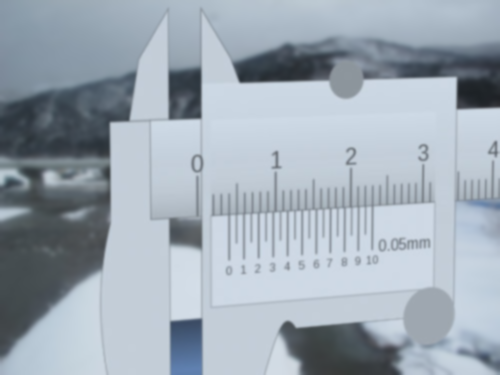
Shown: 4.0,mm
